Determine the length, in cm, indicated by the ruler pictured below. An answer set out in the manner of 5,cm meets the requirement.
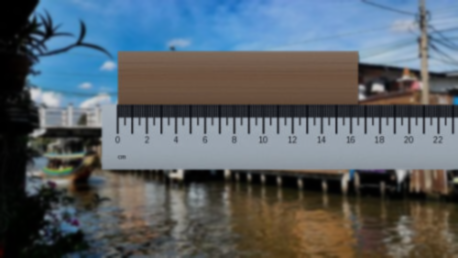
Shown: 16.5,cm
